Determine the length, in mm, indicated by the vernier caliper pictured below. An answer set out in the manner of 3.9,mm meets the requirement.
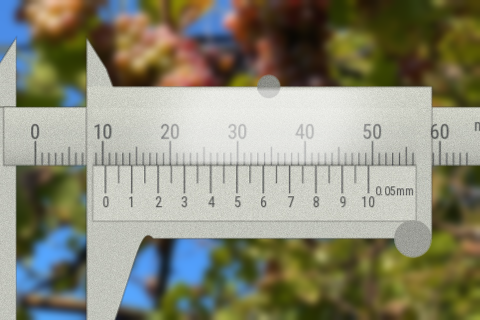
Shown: 10.4,mm
